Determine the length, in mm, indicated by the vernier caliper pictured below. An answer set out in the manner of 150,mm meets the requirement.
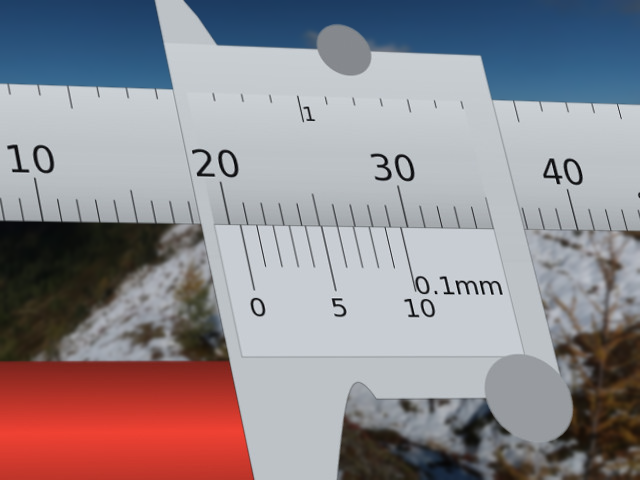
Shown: 20.6,mm
